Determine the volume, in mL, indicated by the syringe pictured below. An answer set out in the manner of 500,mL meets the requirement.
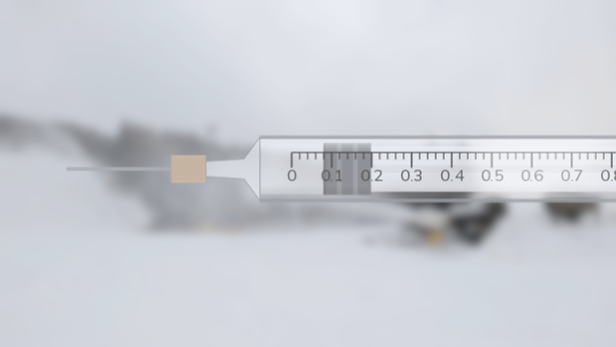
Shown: 0.08,mL
